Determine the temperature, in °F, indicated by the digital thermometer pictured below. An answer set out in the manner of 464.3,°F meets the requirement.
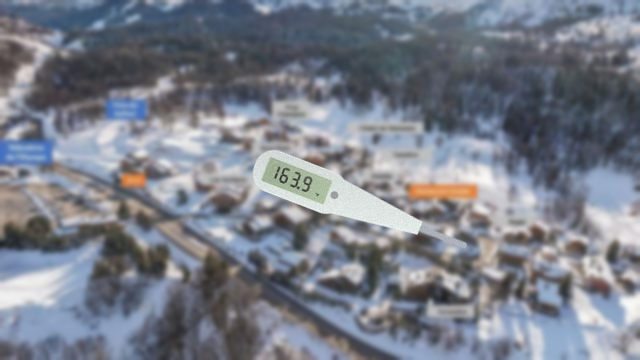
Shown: 163.9,°F
